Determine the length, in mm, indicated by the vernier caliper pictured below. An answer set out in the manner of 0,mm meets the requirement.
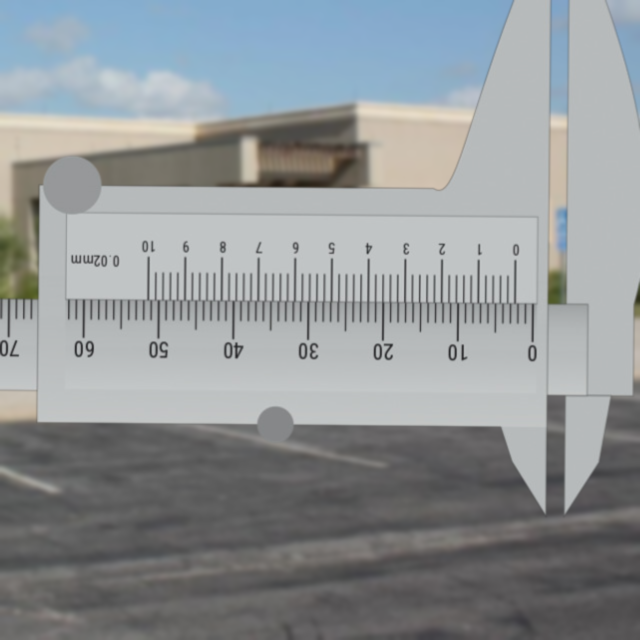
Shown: 2.4,mm
